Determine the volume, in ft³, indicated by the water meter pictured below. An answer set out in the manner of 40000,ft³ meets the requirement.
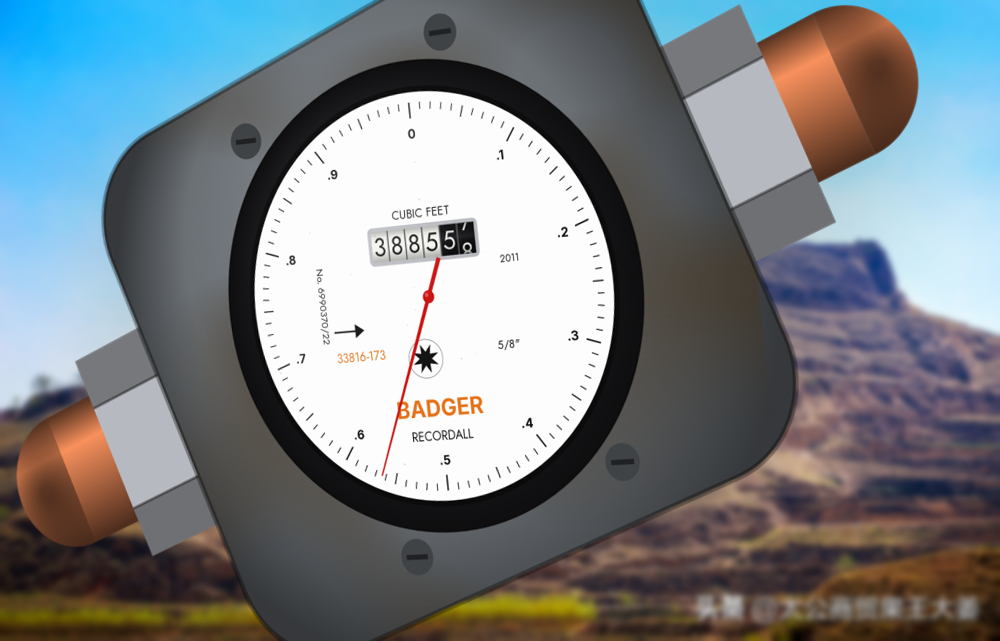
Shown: 388557.56,ft³
